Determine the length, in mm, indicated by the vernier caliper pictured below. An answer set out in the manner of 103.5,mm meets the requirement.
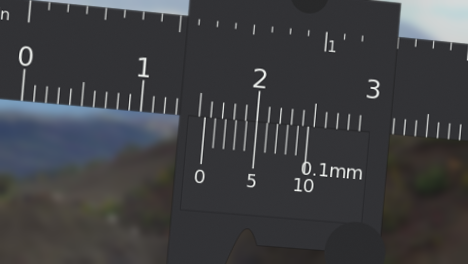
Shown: 15.5,mm
